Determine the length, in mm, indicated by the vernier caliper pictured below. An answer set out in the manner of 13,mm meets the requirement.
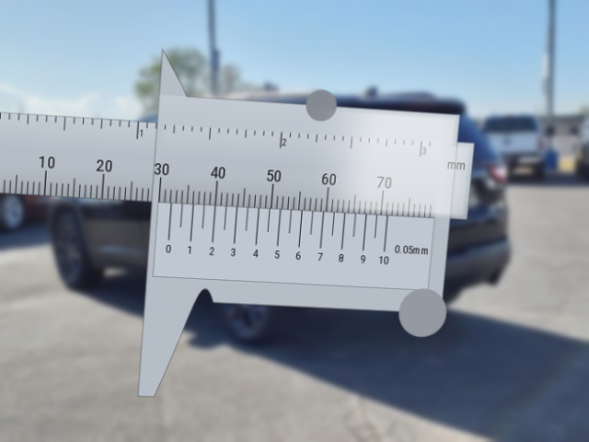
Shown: 32.2,mm
